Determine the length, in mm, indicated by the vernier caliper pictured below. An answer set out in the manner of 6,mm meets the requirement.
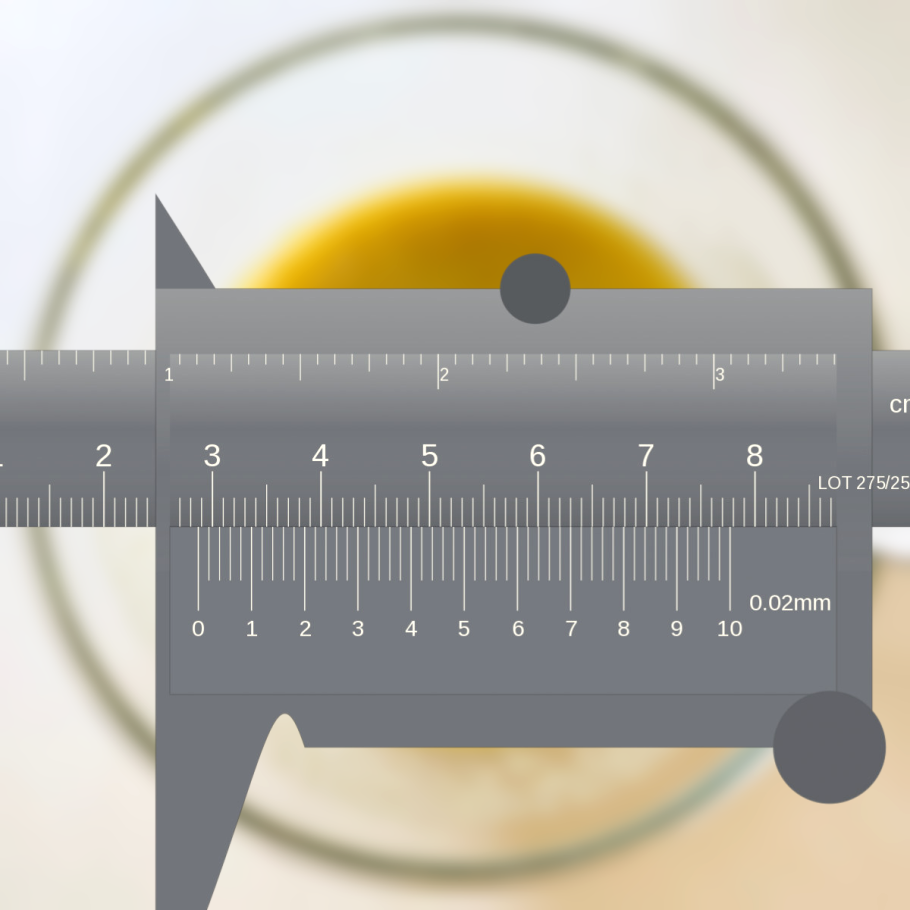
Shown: 28.7,mm
